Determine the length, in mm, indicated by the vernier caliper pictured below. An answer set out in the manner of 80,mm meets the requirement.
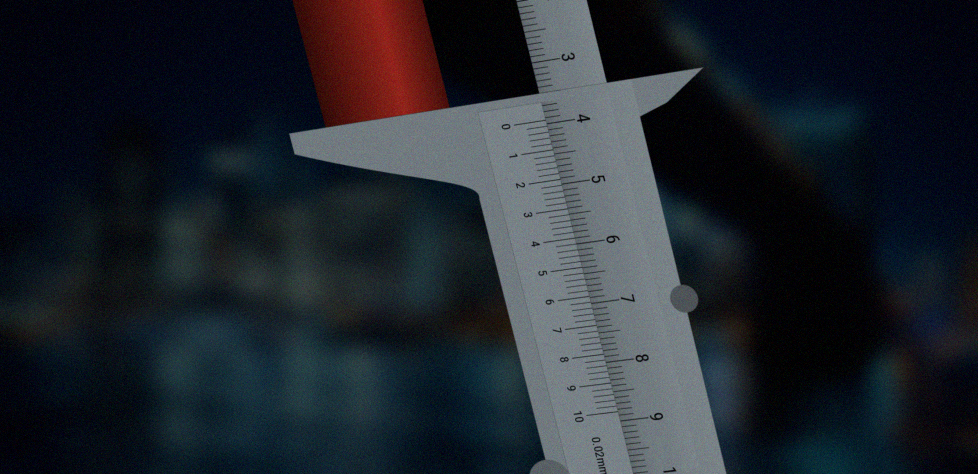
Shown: 39.4,mm
